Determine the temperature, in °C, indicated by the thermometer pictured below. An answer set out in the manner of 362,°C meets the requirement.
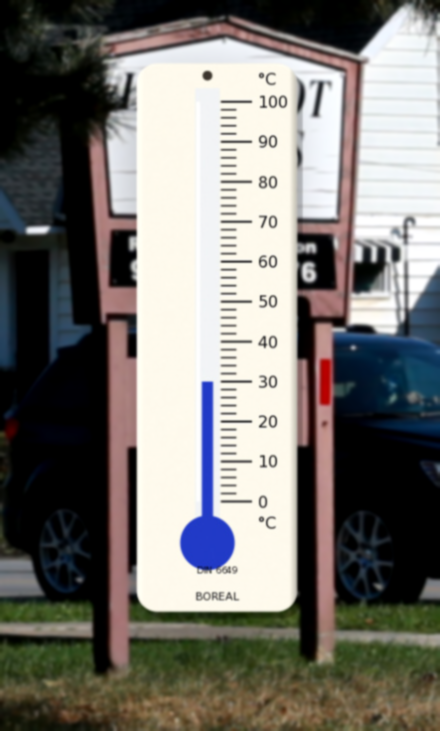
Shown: 30,°C
